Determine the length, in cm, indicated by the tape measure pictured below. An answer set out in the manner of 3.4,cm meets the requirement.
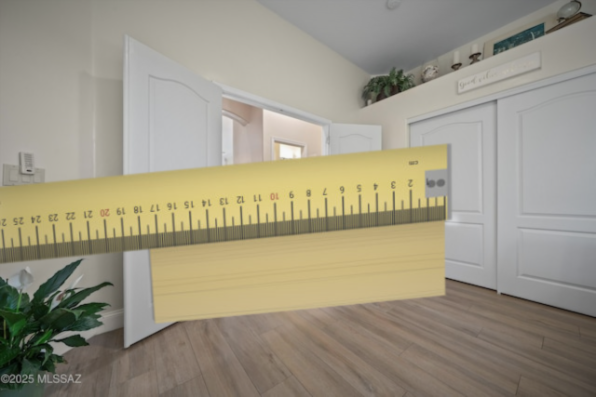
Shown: 17.5,cm
